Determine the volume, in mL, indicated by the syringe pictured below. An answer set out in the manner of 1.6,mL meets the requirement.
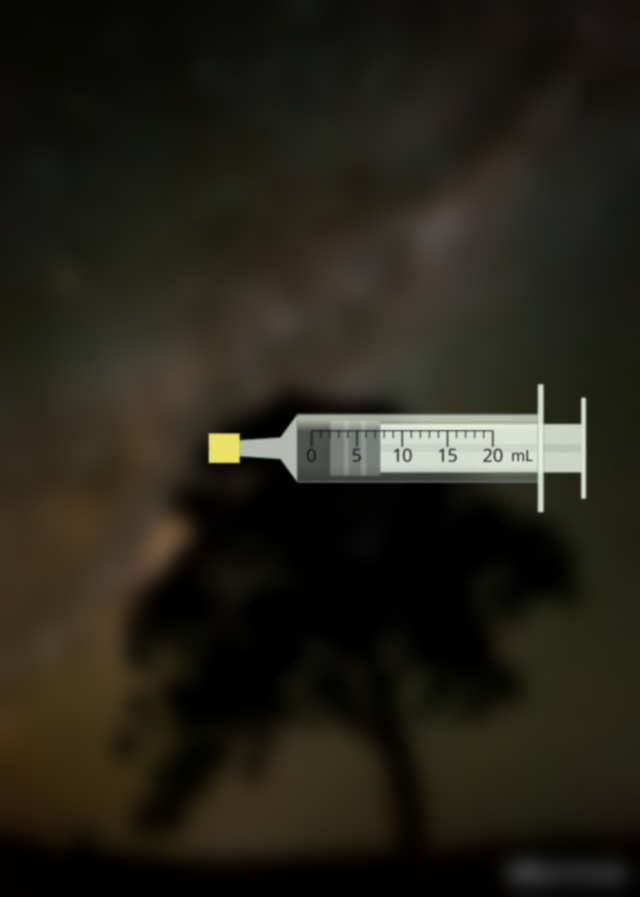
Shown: 2,mL
